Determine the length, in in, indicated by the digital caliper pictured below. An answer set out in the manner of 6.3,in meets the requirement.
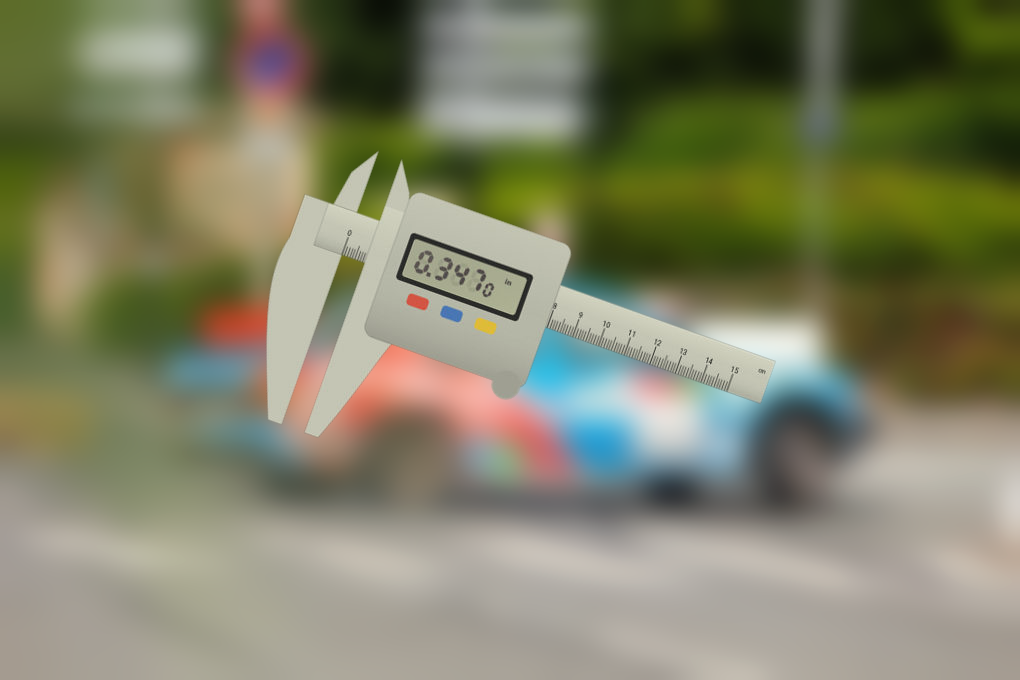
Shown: 0.3470,in
